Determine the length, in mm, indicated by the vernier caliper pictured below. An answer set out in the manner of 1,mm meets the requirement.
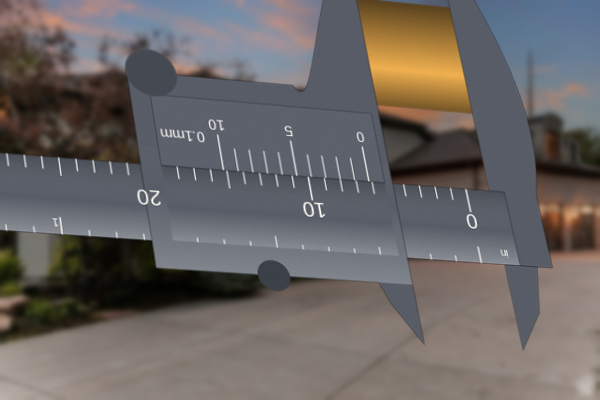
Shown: 6.2,mm
